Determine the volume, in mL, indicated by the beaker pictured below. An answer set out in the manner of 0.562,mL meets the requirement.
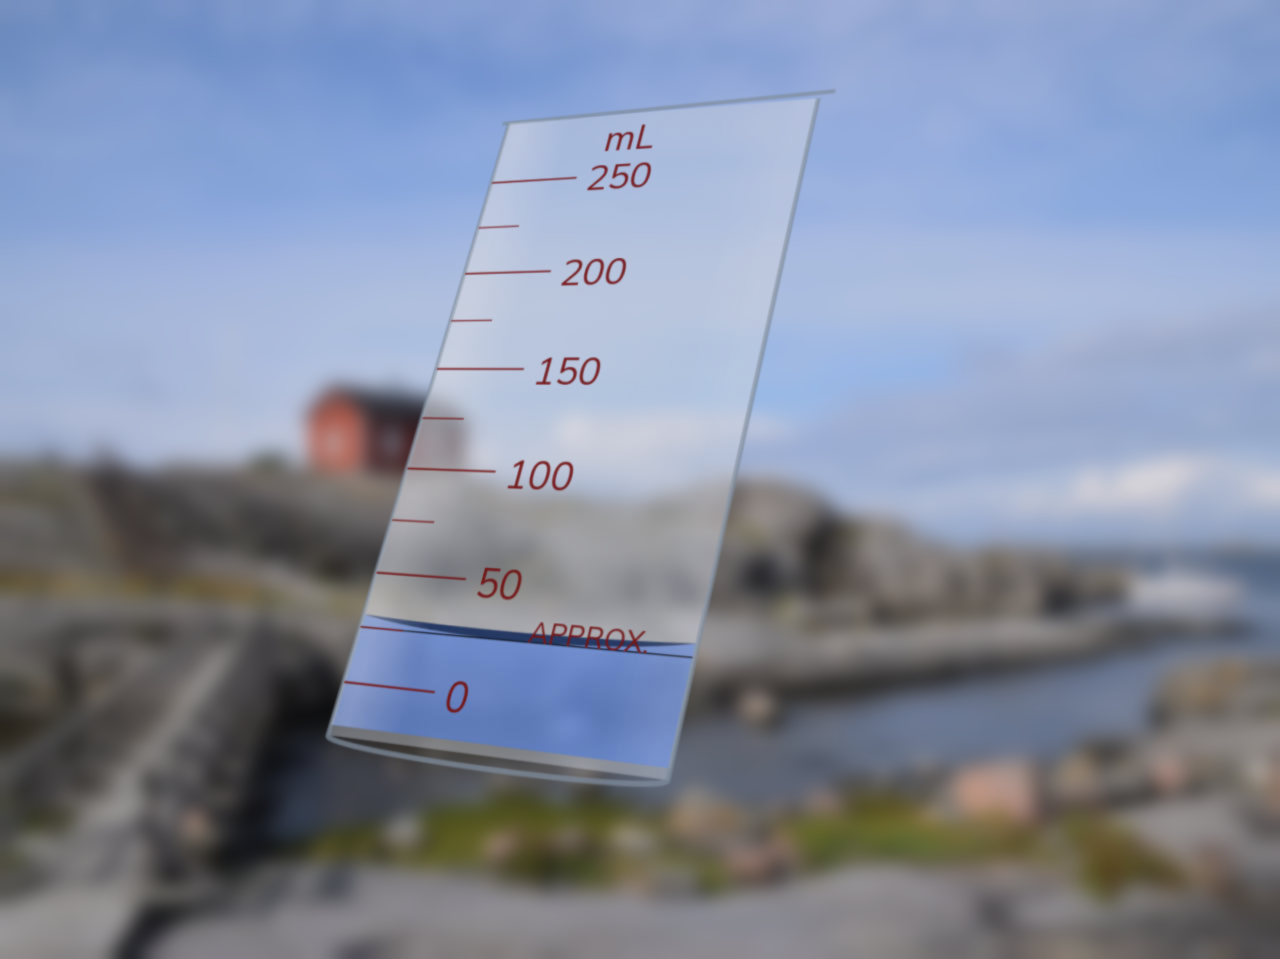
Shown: 25,mL
